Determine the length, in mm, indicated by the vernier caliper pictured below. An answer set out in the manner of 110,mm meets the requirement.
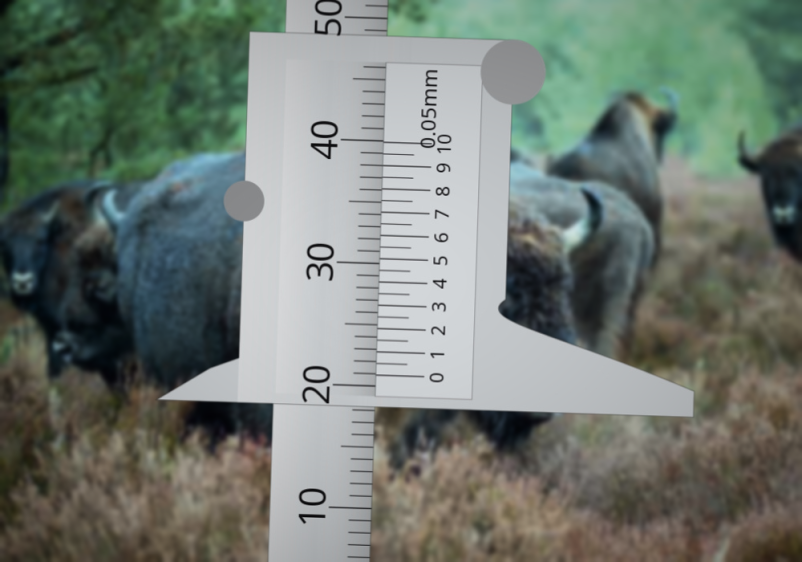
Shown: 20.9,mm
